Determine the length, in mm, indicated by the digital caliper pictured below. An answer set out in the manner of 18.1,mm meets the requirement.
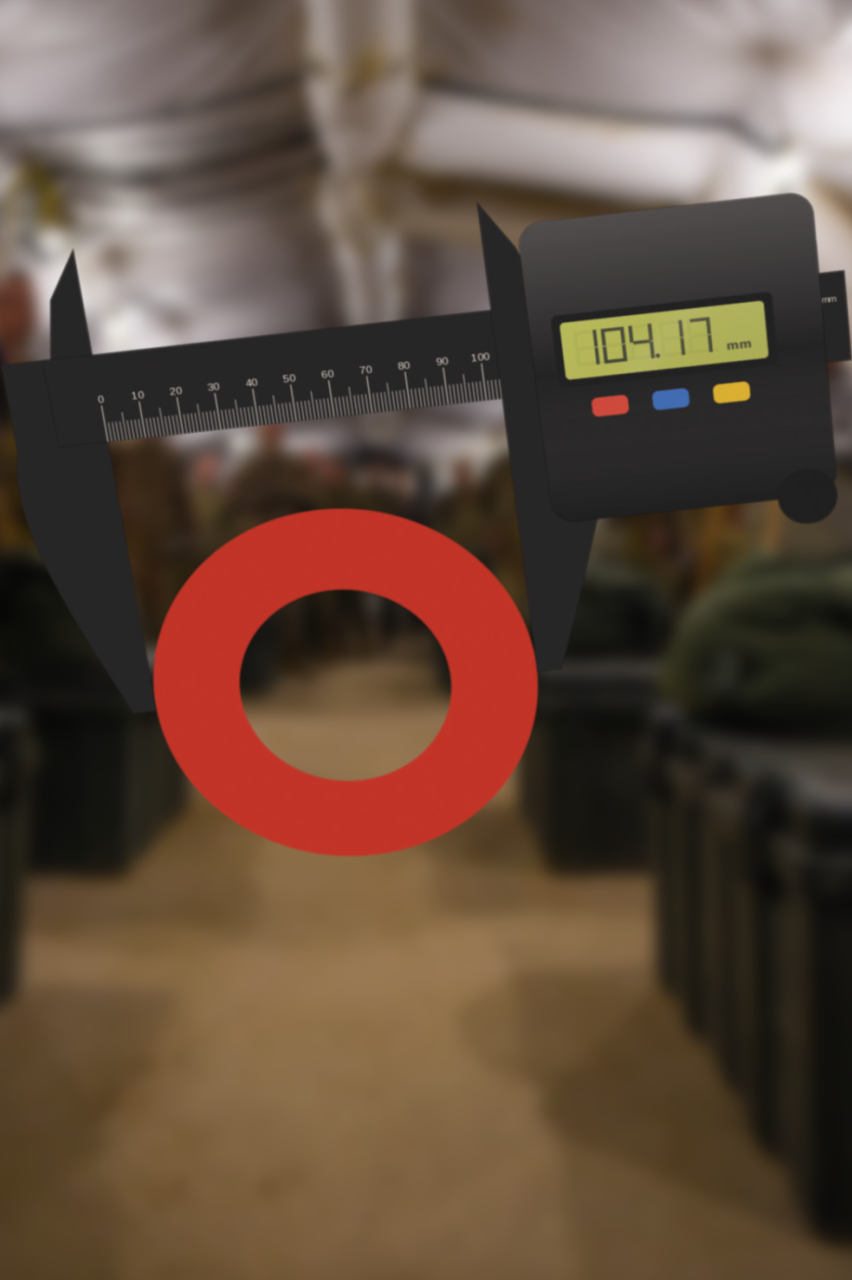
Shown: 104.17,mm
